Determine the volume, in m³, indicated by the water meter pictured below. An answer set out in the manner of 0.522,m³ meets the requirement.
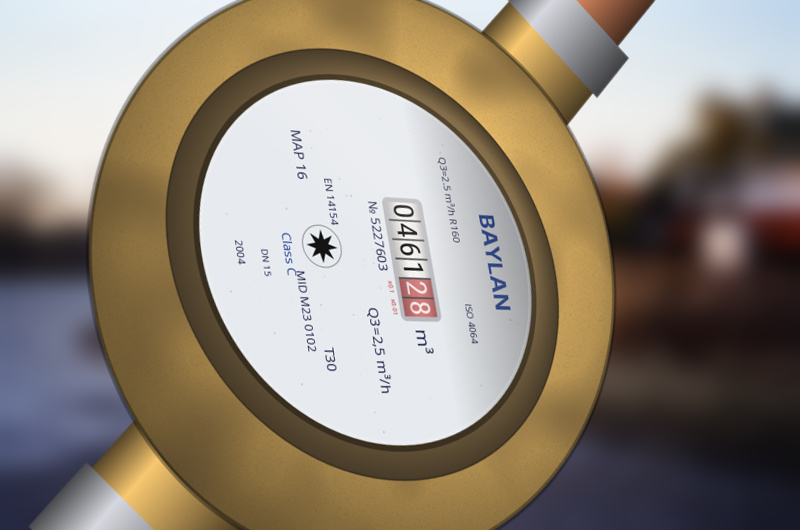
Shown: 461.28,m³
